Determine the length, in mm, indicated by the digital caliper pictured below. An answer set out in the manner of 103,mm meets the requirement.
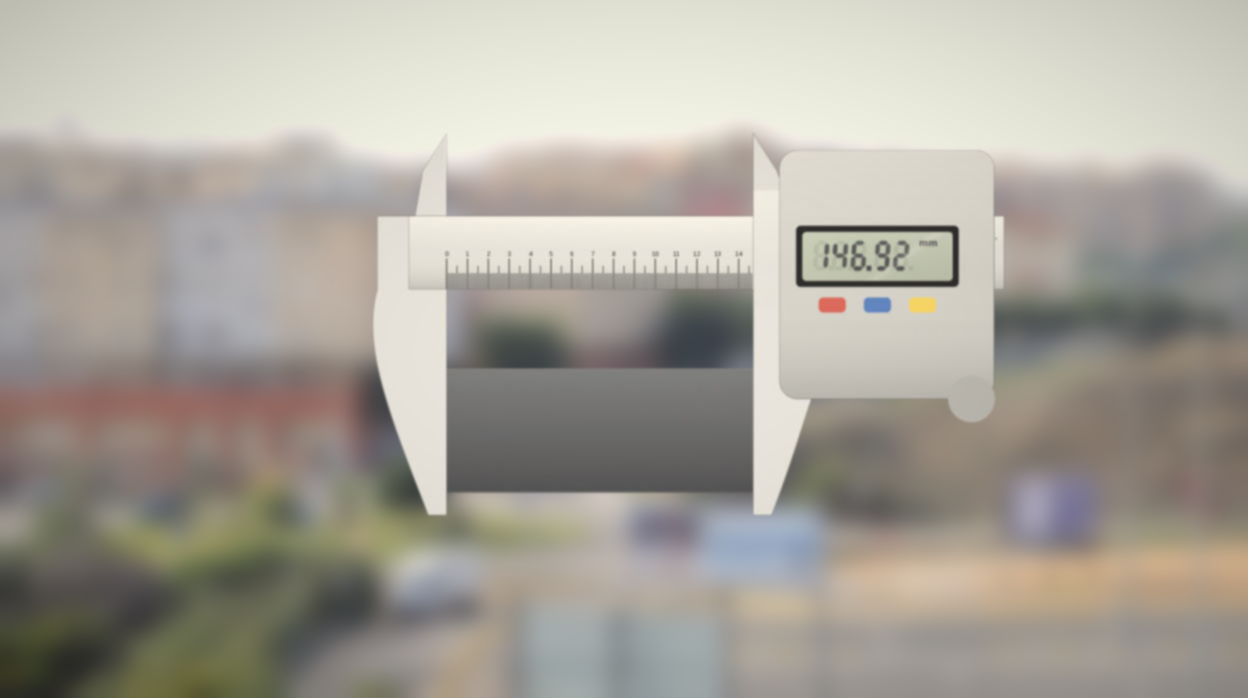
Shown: 146.92,mm
